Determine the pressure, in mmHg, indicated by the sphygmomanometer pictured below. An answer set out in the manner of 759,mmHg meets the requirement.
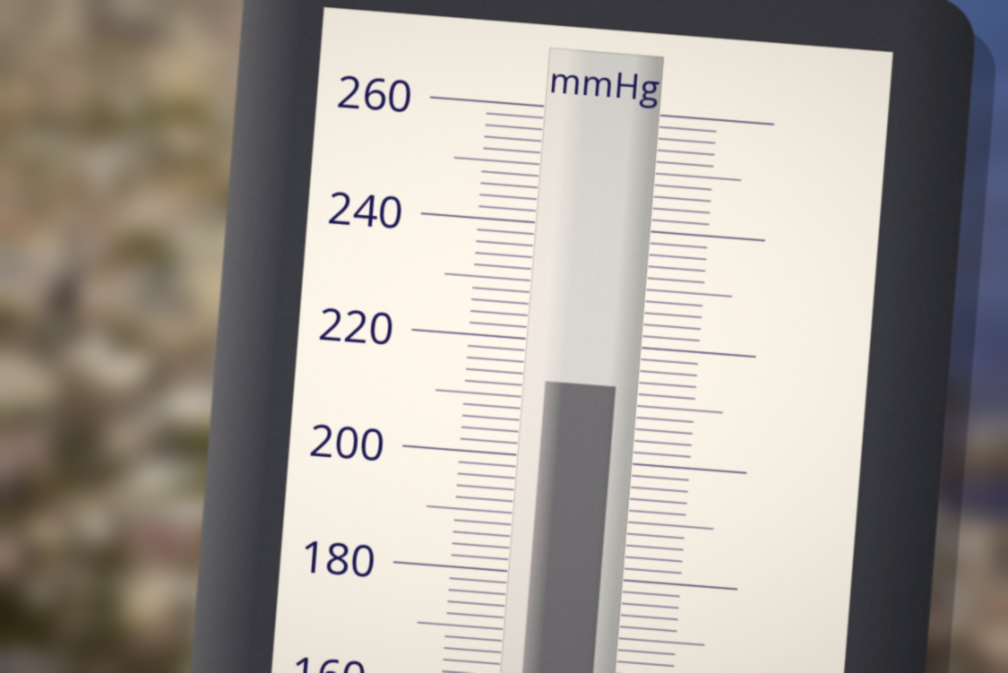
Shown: 213,mmHg
